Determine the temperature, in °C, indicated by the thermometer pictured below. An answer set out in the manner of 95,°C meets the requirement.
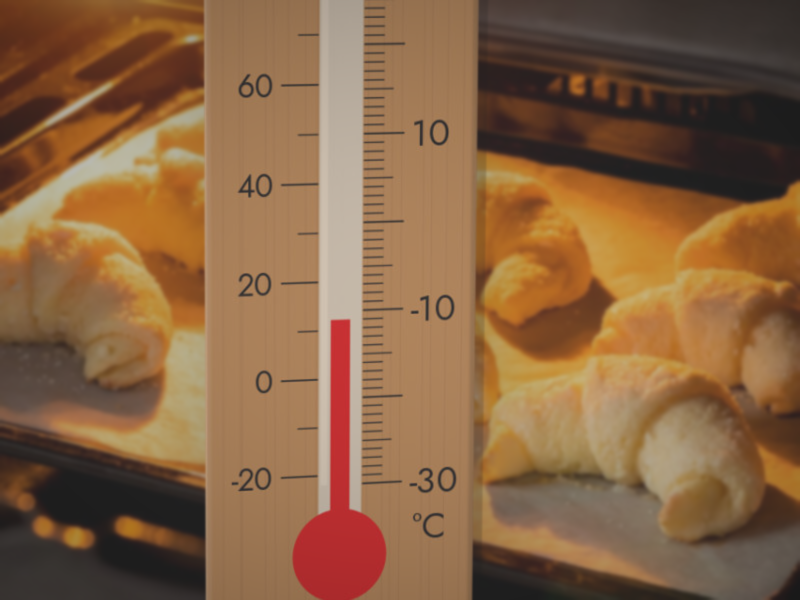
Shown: -11,°C
